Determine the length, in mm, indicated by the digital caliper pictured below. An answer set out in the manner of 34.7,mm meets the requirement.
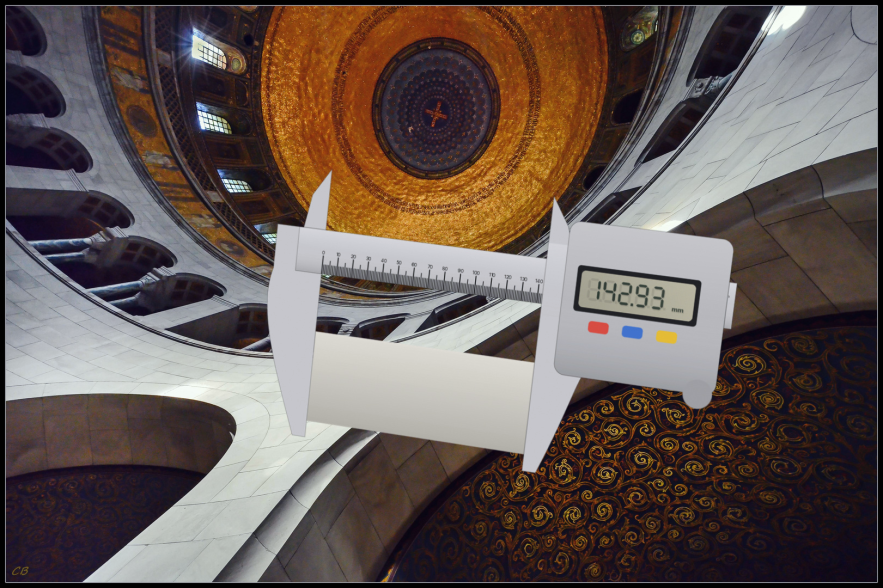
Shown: 142.93,mm
